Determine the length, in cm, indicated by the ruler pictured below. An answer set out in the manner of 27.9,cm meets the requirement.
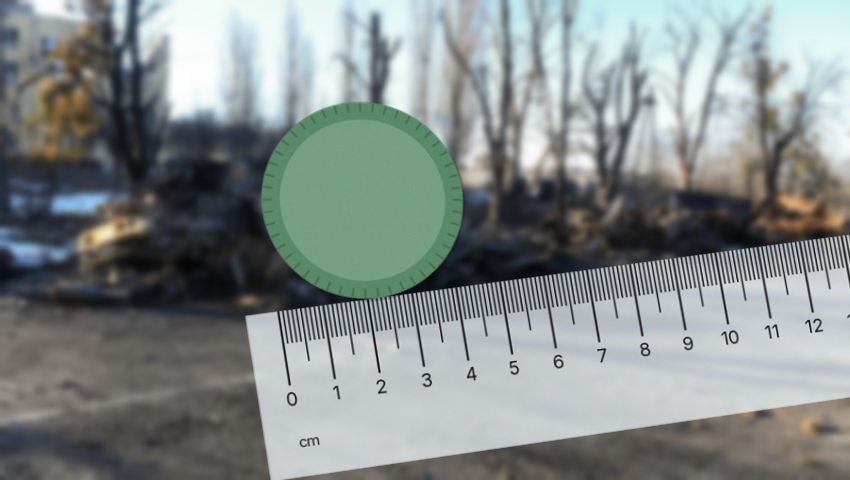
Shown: 4.5,cm
